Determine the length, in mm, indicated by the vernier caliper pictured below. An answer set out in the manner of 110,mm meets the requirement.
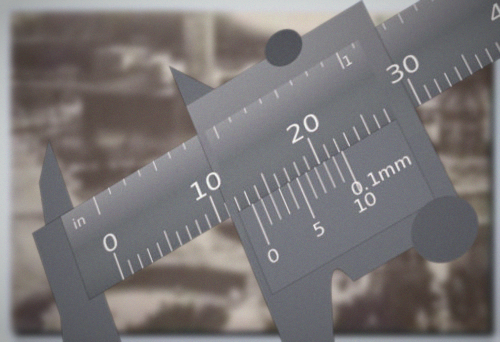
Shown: 13.2,mm
